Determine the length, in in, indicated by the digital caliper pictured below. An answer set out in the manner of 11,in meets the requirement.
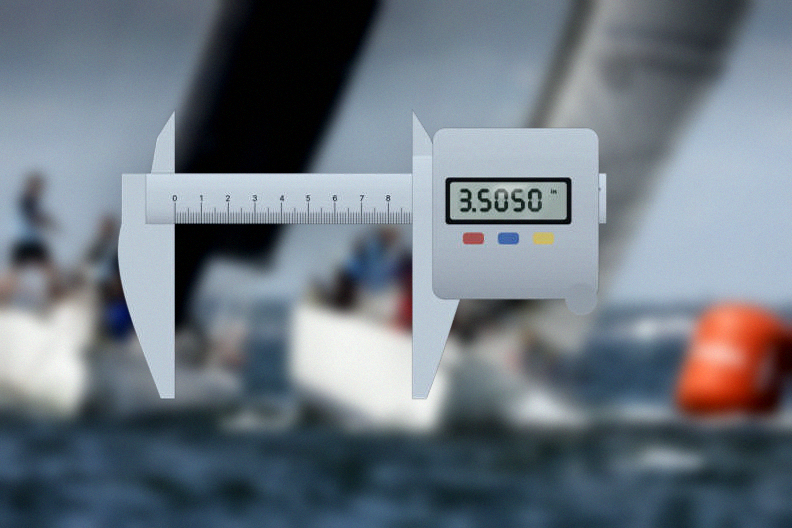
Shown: 3.5050,in
